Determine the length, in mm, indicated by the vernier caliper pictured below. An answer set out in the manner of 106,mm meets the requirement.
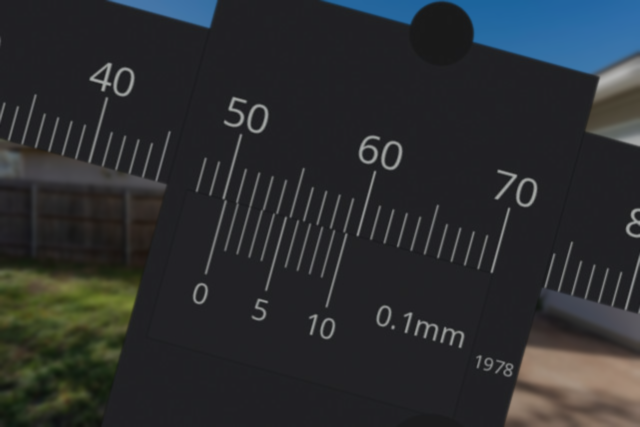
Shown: 50.2,mm
